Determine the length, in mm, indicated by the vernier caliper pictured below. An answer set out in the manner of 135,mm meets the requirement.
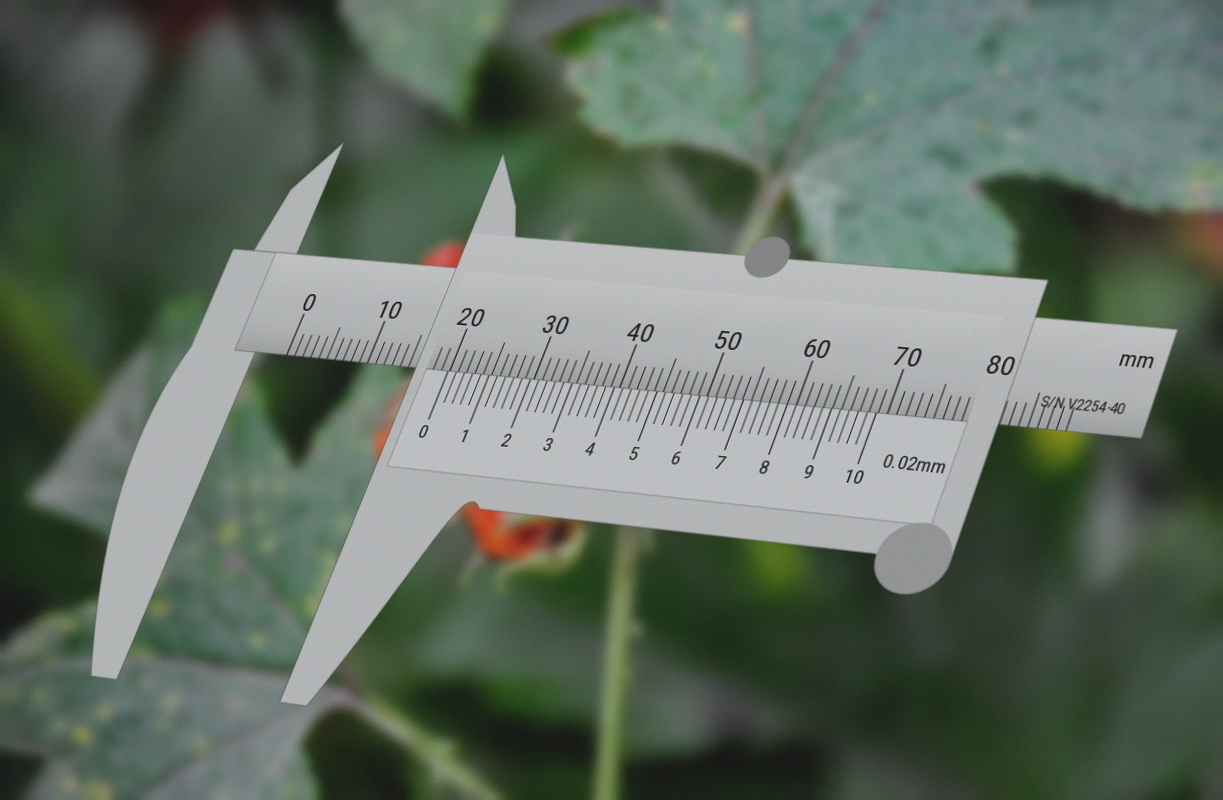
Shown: 19.8,mm
